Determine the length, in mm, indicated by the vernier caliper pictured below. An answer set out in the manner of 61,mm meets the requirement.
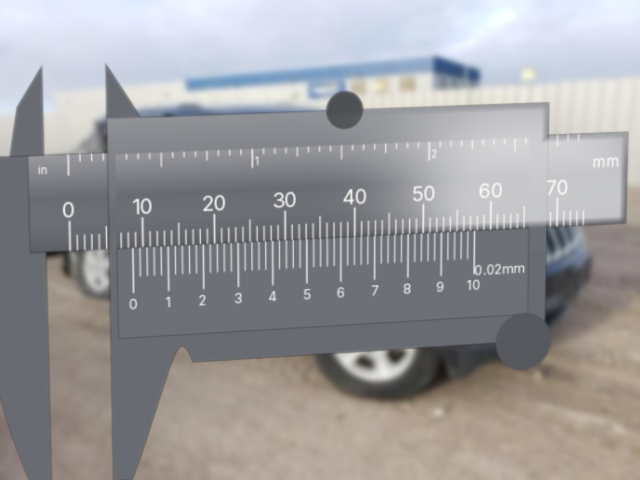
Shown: 8.6,mm
